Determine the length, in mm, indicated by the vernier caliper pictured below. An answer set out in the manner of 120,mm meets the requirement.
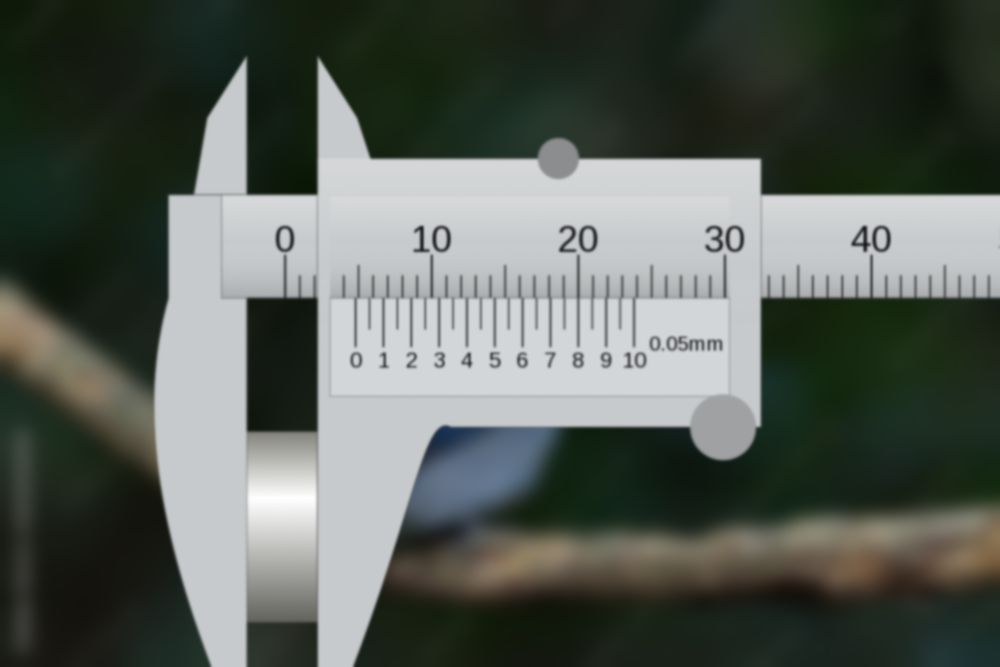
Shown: 4.8,mm
